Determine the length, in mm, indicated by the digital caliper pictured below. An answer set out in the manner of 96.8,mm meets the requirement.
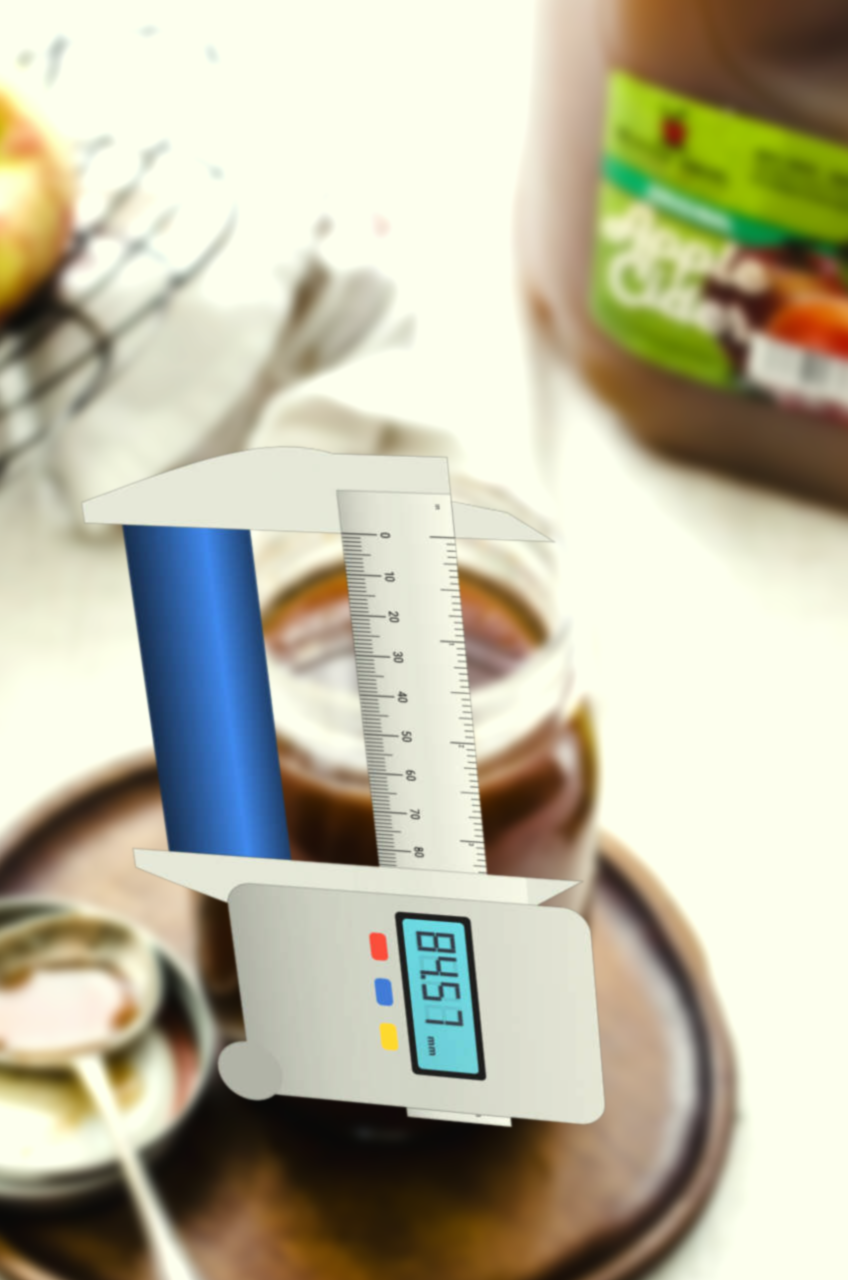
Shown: 84.57,mm
